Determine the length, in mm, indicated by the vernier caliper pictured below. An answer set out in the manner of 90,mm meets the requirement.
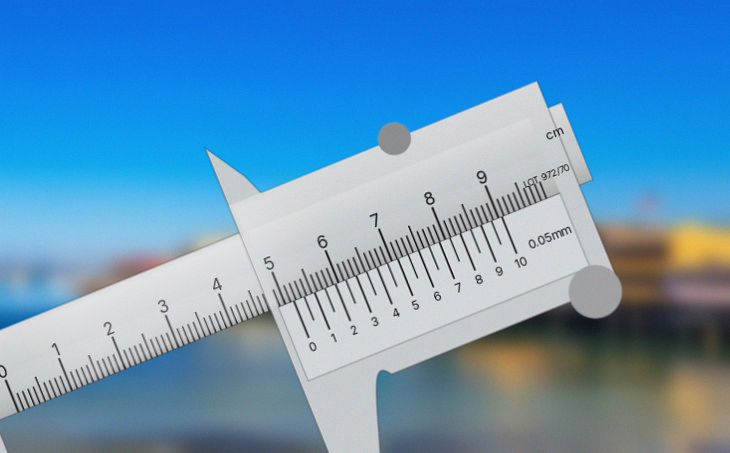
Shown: 51.6,mm
